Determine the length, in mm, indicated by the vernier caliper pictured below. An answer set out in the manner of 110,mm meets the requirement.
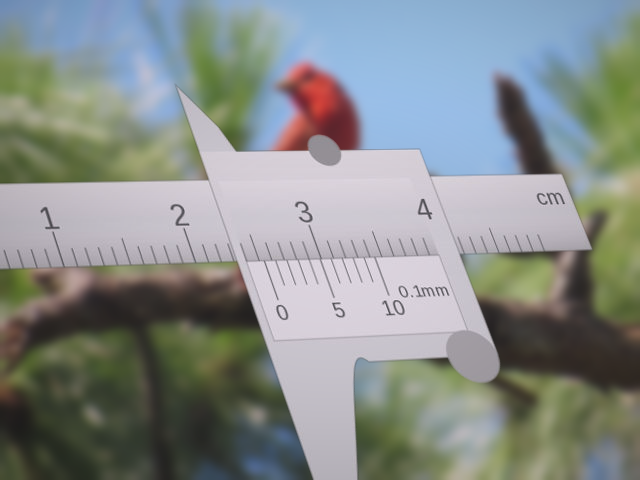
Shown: 25.4,mm
